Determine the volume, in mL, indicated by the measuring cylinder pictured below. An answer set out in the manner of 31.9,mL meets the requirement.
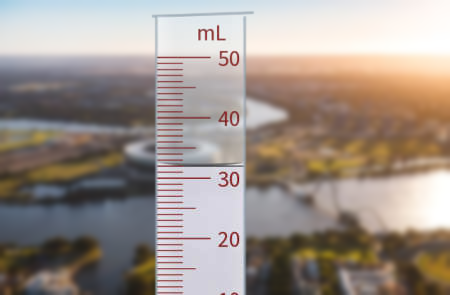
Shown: 32,mL
